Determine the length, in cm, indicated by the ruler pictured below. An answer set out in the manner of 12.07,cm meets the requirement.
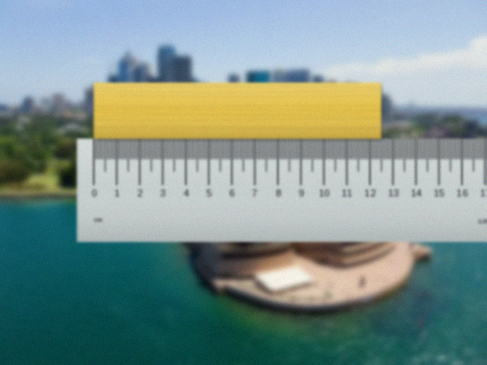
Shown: 12.5,cm
